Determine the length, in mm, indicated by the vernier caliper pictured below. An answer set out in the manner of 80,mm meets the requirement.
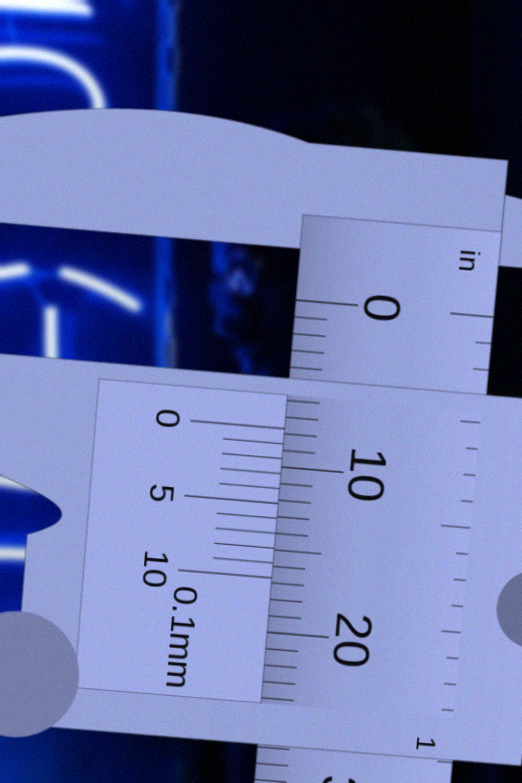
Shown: 7.7,mm
